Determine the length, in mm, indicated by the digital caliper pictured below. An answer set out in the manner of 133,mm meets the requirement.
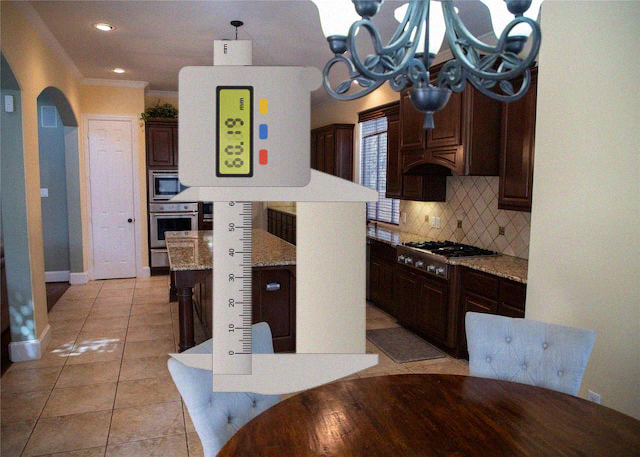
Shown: 60.19,mm
